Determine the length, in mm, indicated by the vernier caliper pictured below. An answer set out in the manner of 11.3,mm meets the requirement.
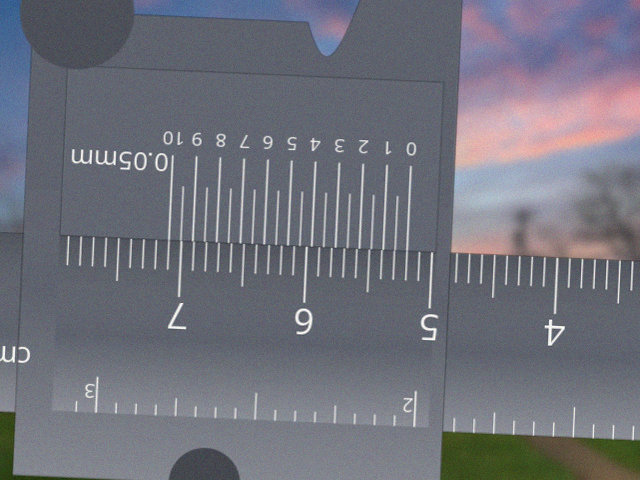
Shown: 52.0,mm
